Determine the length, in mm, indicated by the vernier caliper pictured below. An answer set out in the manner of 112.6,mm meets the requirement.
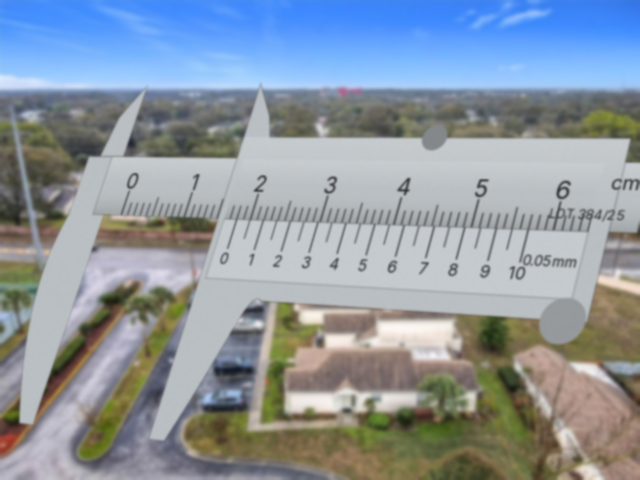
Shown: 18.0,mm
